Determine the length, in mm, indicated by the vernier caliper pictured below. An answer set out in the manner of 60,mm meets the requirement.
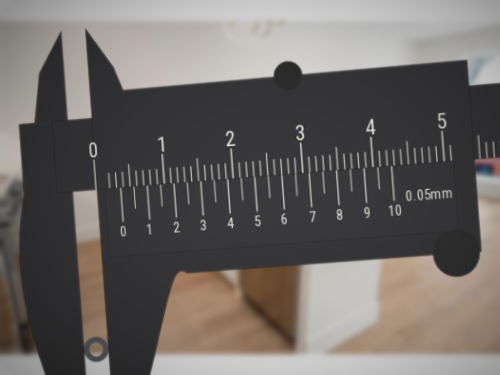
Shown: 3.6,mm
